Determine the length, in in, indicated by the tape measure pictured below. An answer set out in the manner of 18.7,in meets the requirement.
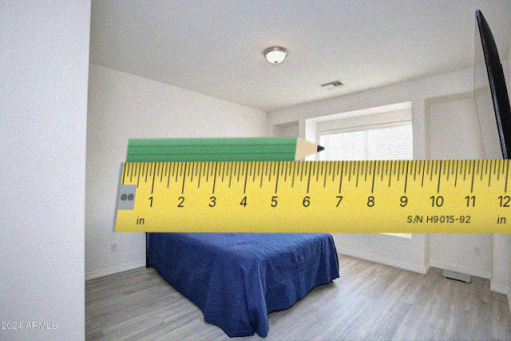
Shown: 6.375,in
